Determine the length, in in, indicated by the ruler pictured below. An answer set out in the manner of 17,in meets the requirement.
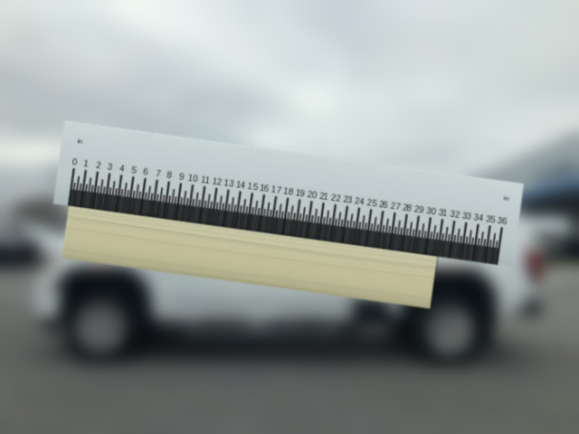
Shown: 31,in
